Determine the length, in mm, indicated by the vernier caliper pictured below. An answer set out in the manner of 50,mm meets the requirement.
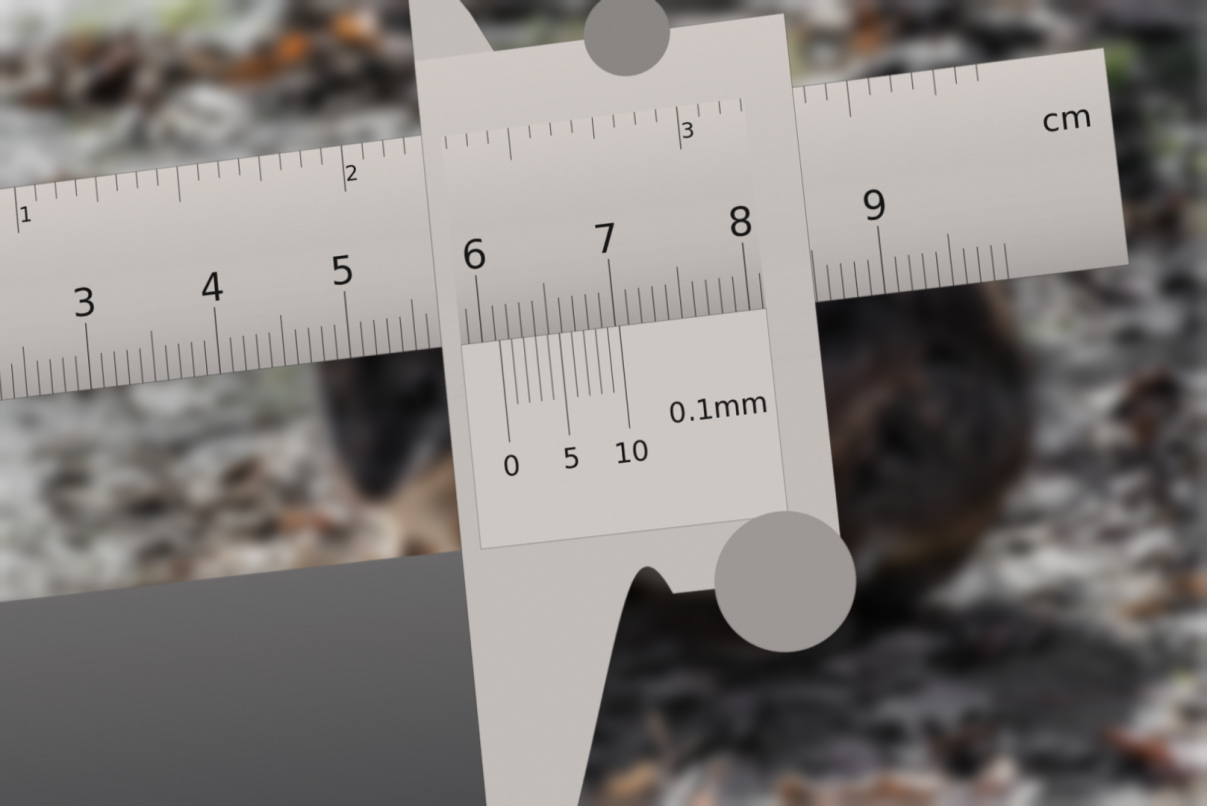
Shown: 61.3,mm
